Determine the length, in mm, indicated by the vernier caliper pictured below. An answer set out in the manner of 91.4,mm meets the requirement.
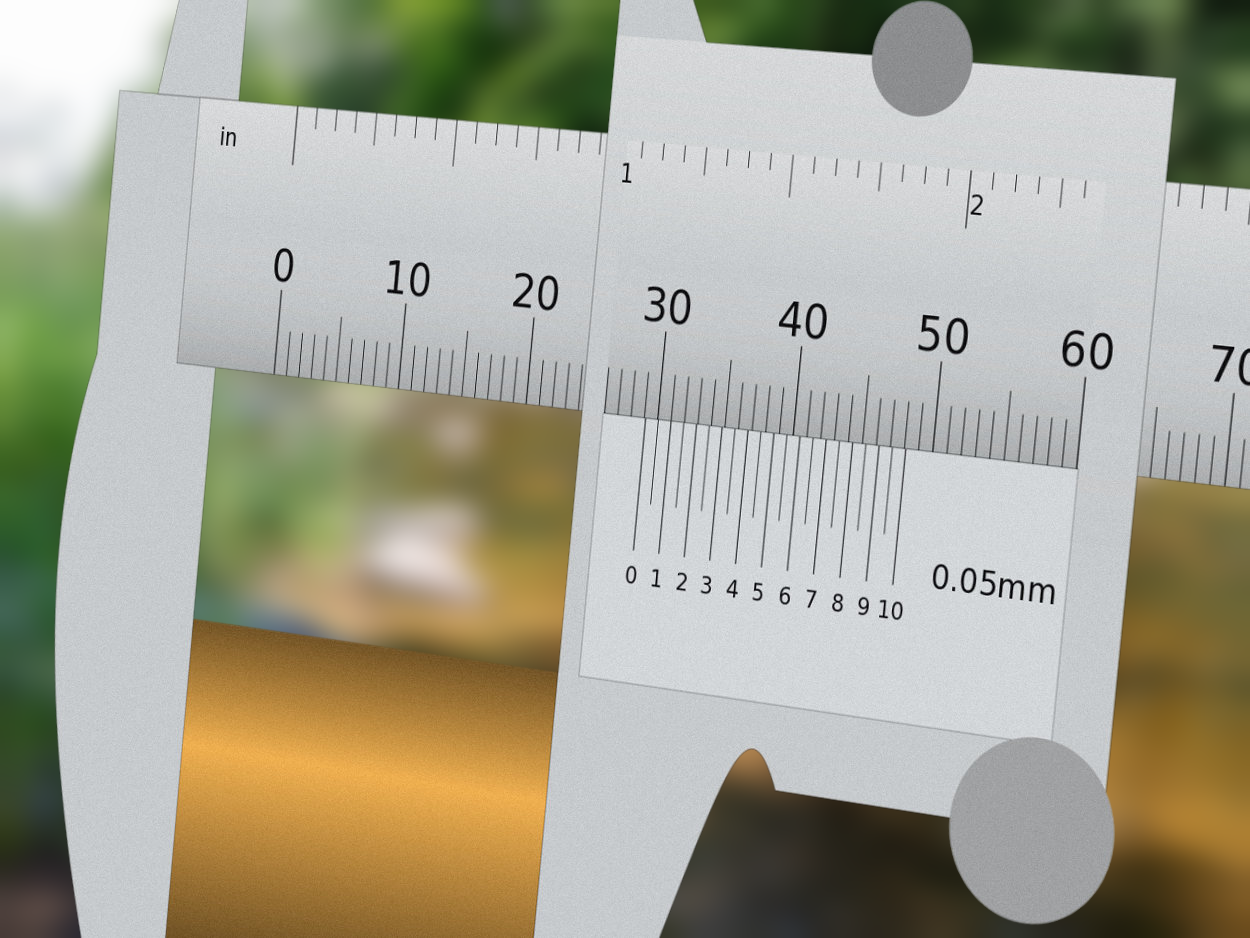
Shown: 29.1,mm
